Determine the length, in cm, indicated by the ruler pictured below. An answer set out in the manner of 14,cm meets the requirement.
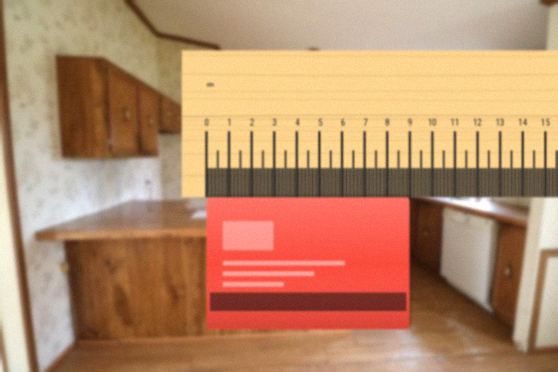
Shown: 9,cm
